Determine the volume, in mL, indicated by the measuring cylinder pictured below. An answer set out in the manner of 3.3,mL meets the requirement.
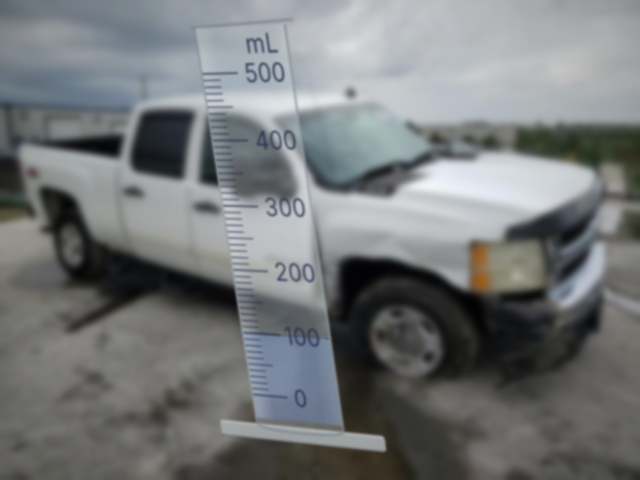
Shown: 100,mL
